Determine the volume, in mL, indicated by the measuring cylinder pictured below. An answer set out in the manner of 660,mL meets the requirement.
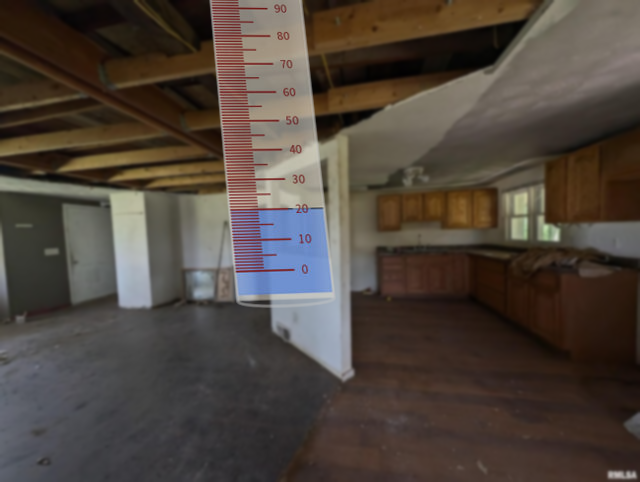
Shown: 20,mL
